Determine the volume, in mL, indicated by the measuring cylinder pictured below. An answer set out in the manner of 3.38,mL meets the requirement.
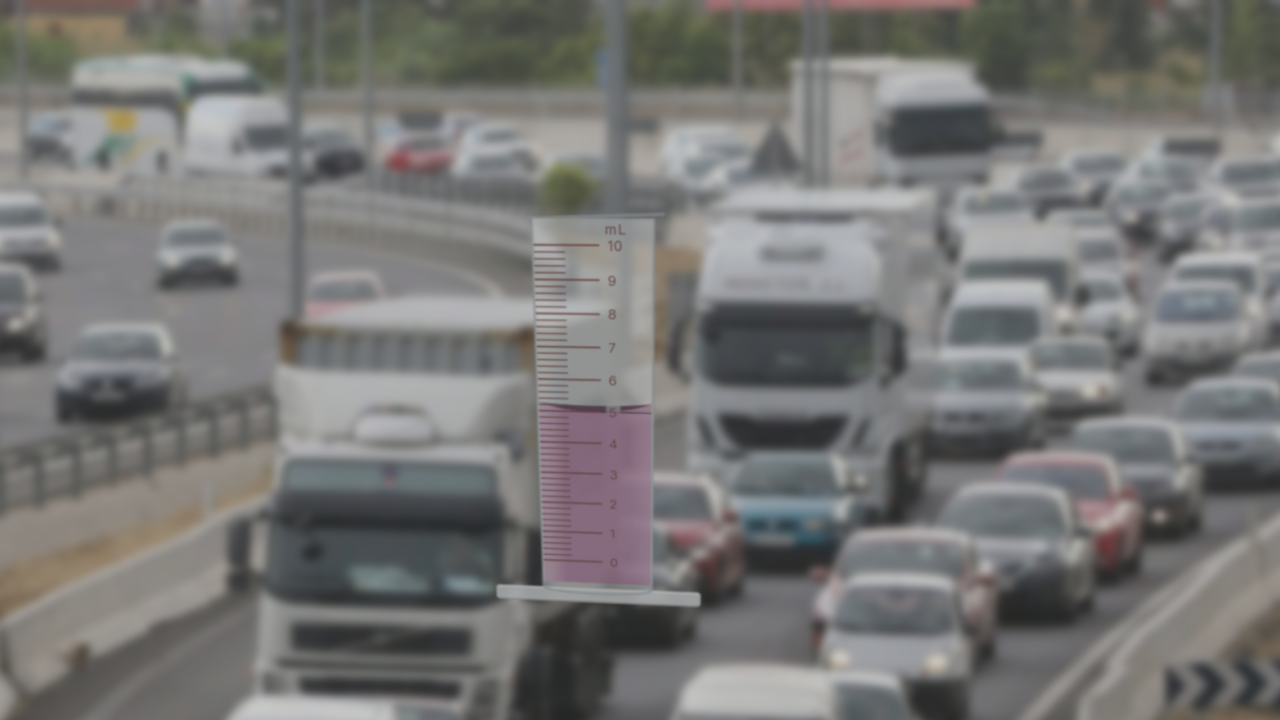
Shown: 5,mL
